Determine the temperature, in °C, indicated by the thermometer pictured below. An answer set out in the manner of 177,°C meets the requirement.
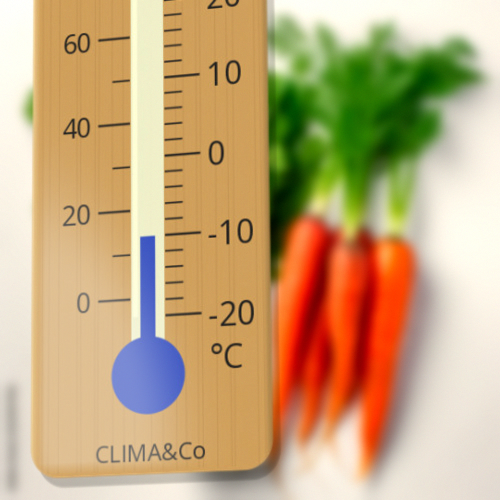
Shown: -10,°C
